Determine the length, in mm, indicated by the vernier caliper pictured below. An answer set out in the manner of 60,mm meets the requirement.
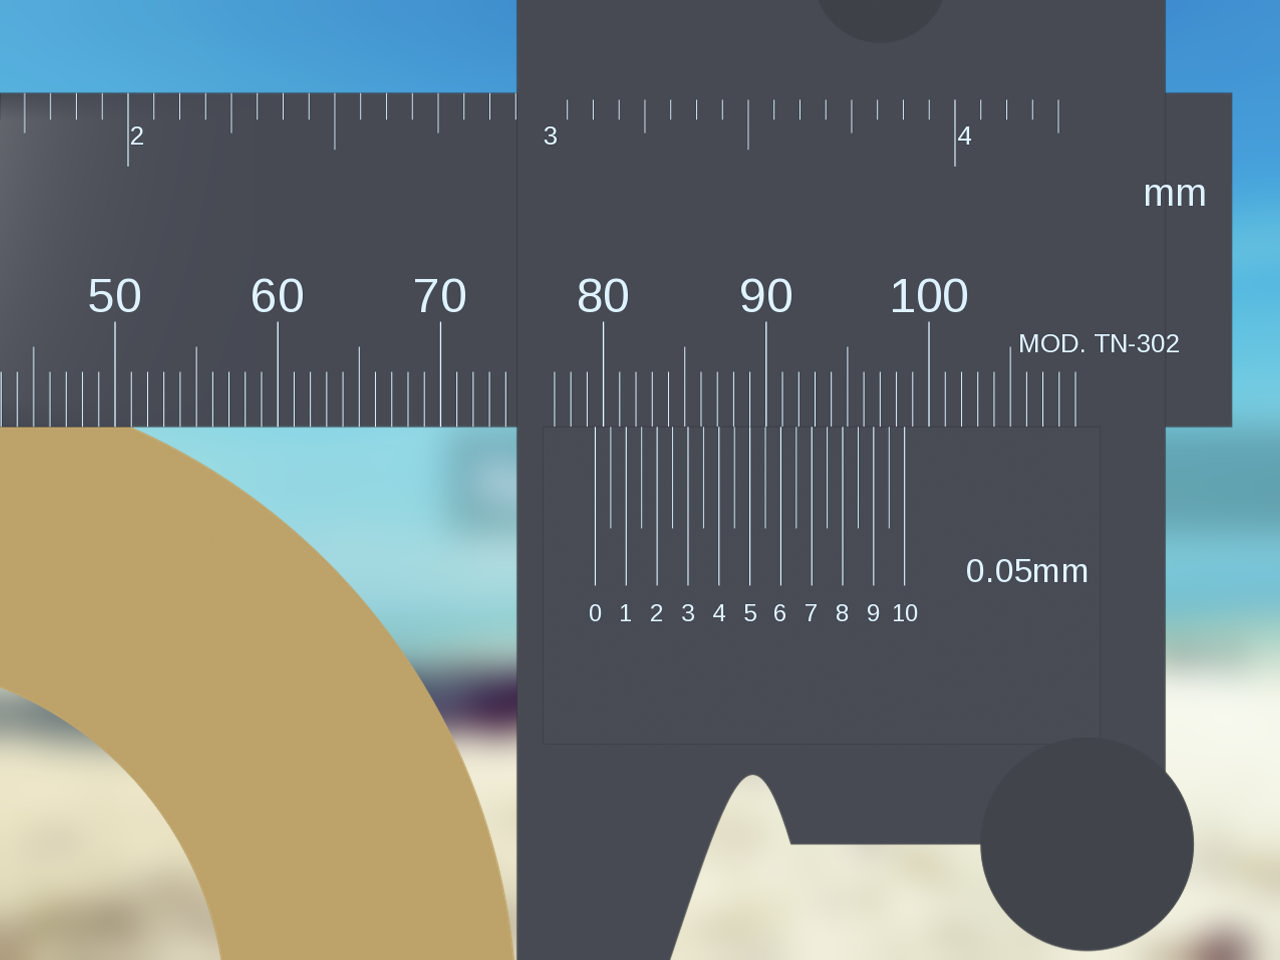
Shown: 79.5,mm
